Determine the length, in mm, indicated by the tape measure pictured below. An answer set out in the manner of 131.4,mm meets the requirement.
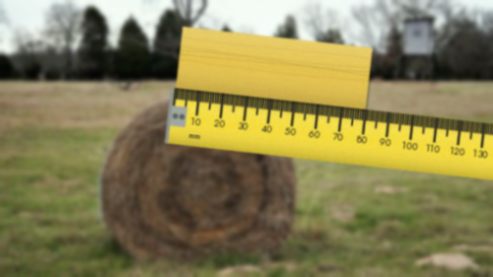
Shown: 80,mm
